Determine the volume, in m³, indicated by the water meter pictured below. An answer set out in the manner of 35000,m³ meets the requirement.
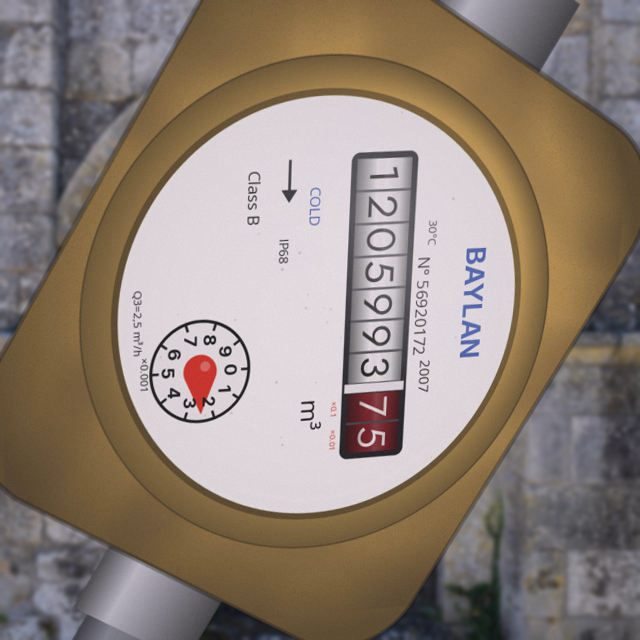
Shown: 1205993.752,m³
